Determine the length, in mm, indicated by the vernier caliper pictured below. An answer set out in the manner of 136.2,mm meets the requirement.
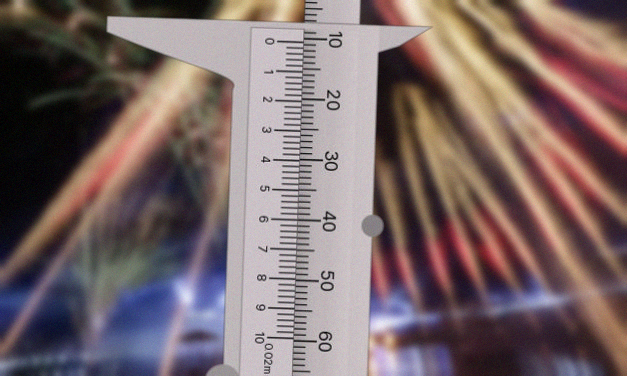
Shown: 10.6,mm
